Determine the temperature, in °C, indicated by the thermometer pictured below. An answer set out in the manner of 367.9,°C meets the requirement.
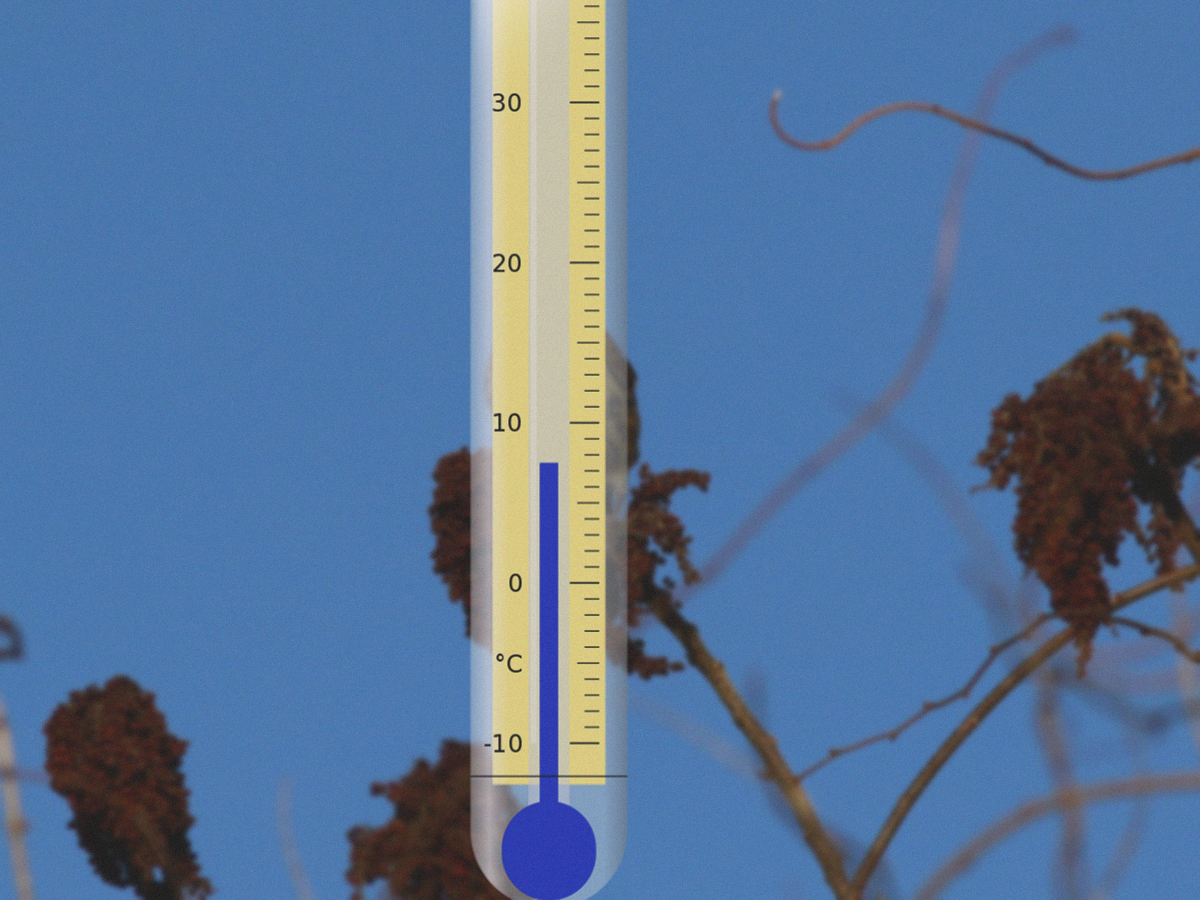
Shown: 7.5,°C
